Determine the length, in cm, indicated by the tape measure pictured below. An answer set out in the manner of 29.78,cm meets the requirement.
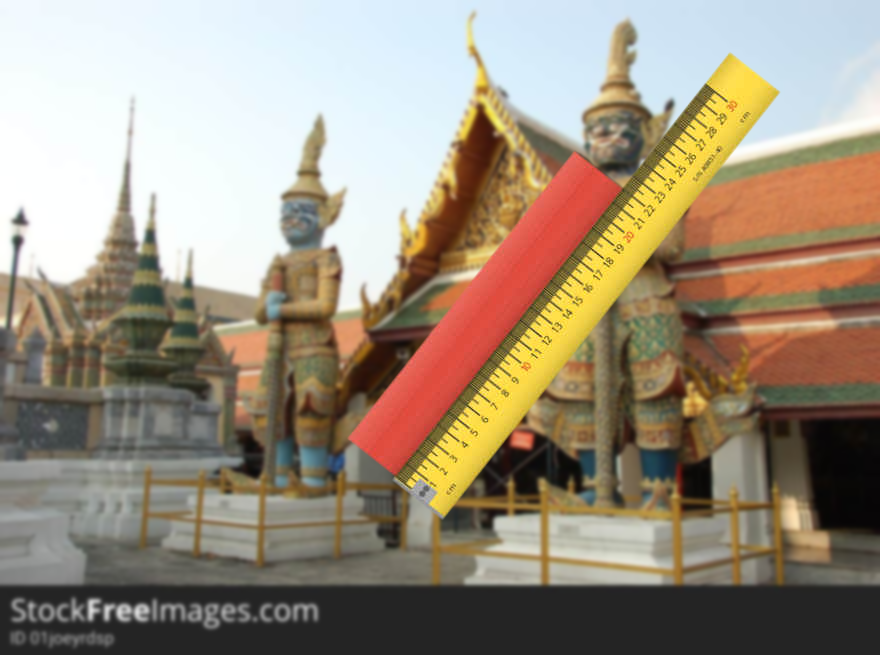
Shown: 22,cm
